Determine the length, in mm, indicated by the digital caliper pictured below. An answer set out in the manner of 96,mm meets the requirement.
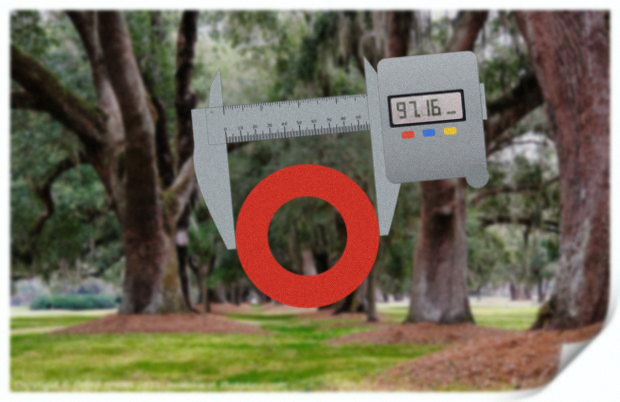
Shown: 97.16,mm
